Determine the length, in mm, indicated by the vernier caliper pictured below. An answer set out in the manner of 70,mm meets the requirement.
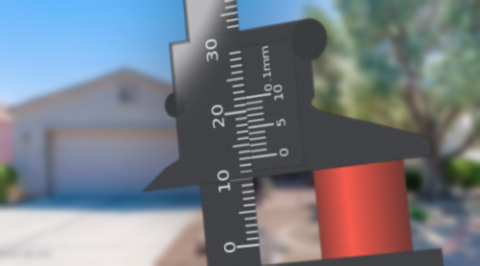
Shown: 13.0,mm
